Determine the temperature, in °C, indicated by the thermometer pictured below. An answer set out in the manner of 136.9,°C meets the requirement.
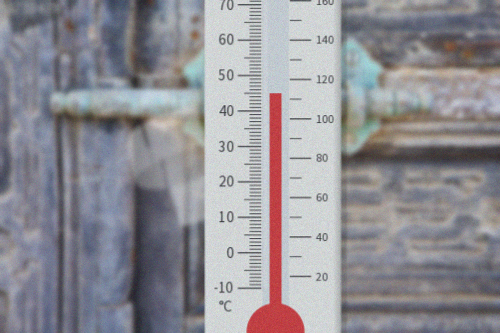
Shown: 45,°C
